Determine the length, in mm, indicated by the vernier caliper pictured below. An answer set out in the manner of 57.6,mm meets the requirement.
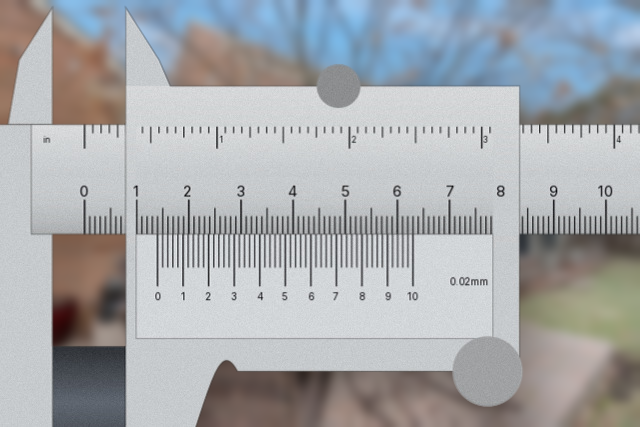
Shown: 14.0,mm
